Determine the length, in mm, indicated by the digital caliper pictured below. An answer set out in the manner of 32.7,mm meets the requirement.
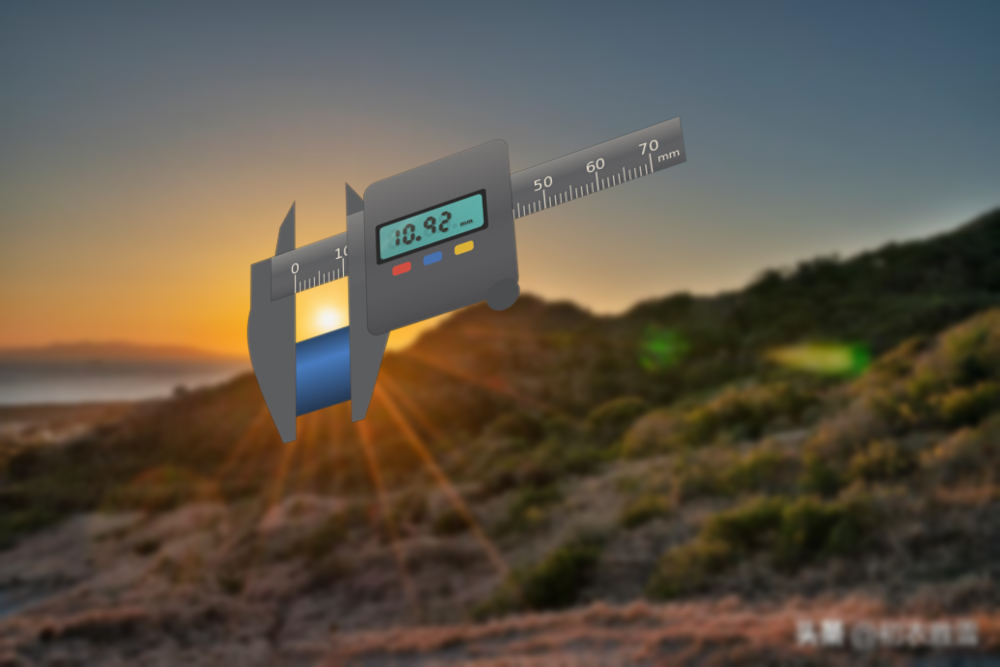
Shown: 10.92,mm
